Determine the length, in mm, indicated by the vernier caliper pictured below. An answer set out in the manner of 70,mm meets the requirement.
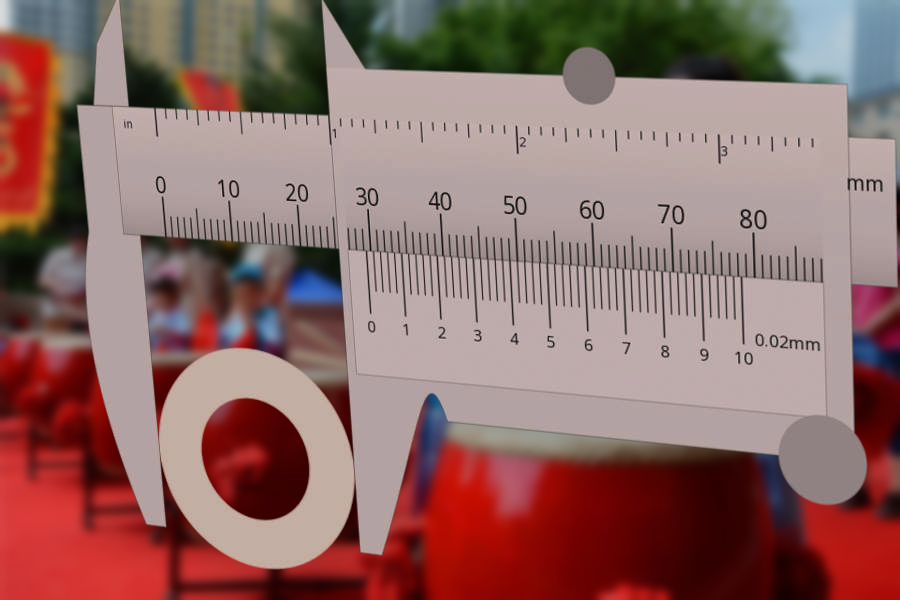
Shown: 29.4,mm
